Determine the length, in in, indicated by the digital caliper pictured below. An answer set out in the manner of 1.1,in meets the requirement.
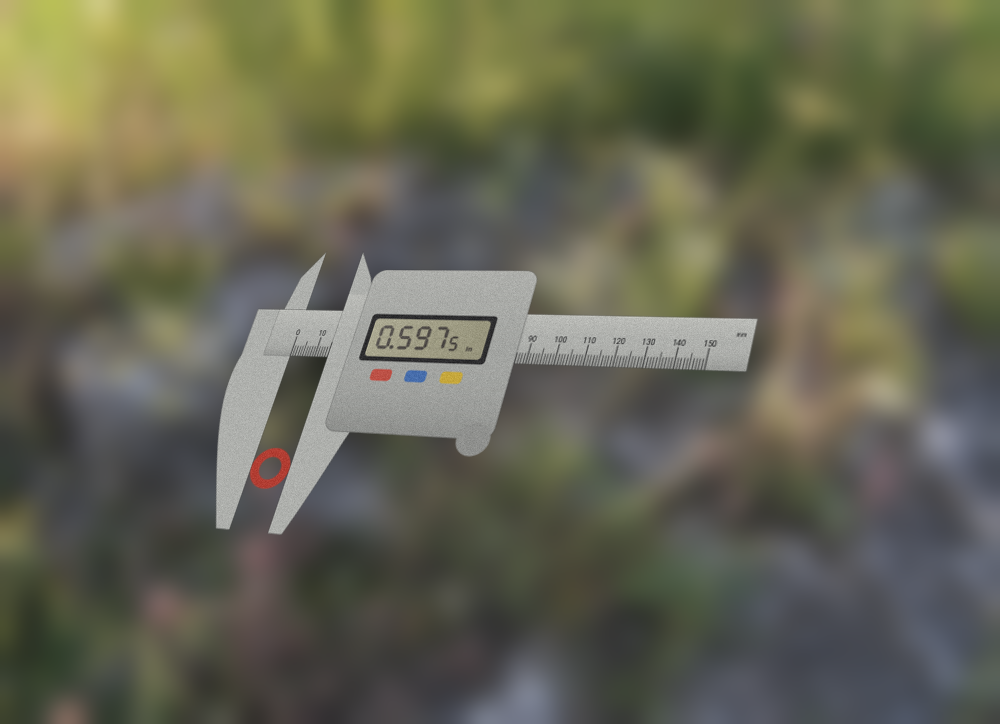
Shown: 0.5975,in
